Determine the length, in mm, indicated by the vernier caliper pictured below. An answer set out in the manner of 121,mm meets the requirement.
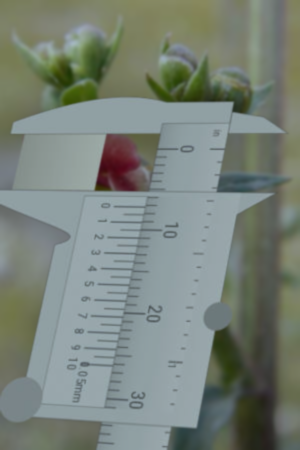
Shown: 7.2,mm
